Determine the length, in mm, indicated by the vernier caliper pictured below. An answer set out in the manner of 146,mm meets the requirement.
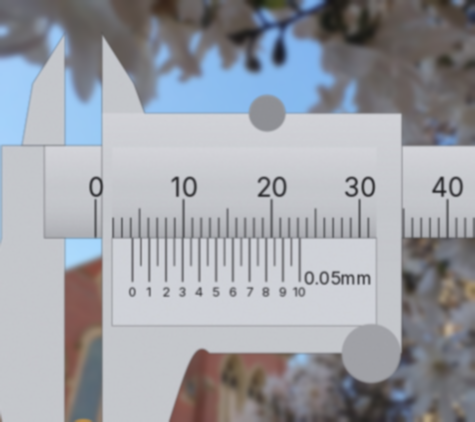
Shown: 4.2,mm
